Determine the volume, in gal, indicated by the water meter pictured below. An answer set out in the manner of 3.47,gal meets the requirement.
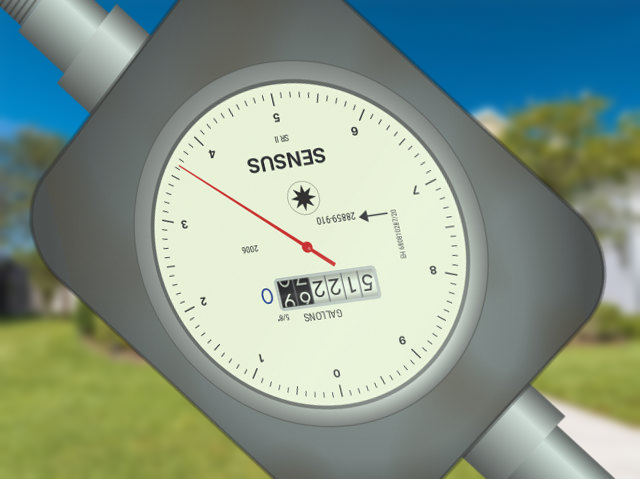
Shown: 5122693.6,gal
